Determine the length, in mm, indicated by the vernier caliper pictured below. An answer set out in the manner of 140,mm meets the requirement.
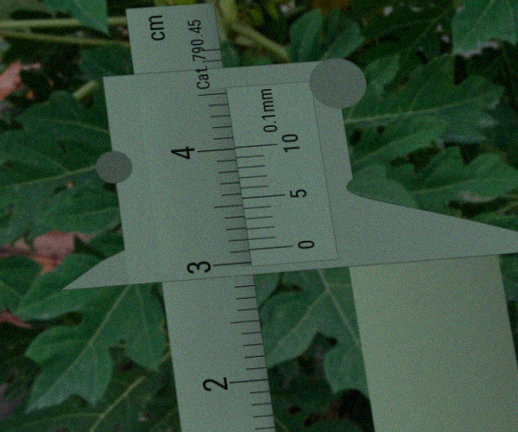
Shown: 31.1,mm
